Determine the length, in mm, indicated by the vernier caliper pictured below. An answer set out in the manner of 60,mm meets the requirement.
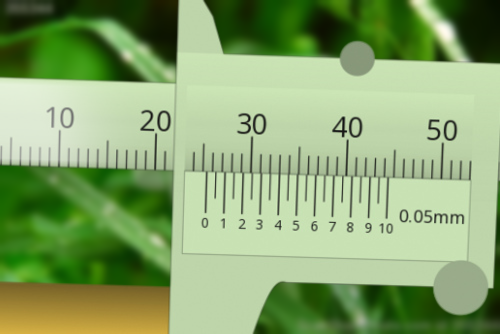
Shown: 25.4,mm
